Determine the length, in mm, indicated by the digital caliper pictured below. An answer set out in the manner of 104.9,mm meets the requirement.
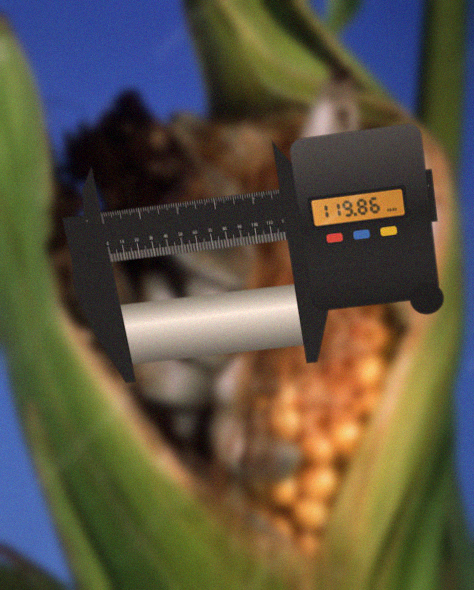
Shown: 119.86,mm
